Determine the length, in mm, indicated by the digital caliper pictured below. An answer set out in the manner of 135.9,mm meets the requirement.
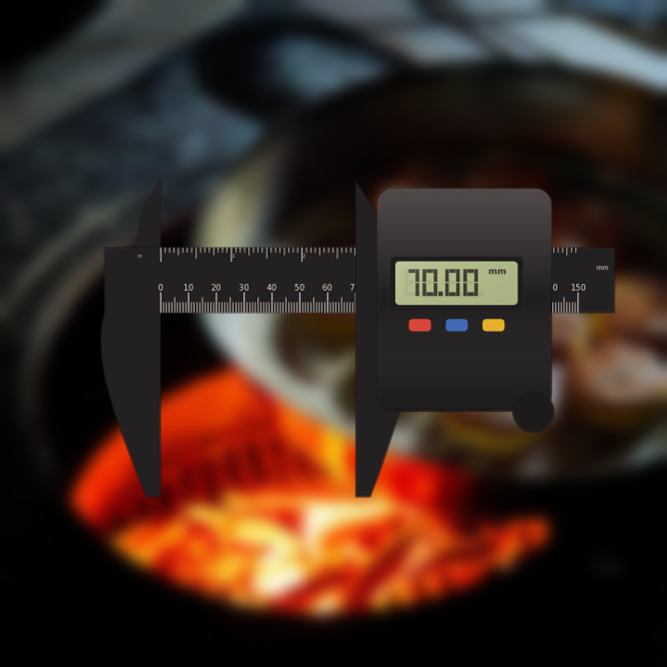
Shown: 70.00,mm
